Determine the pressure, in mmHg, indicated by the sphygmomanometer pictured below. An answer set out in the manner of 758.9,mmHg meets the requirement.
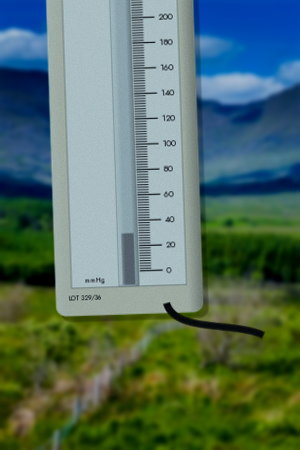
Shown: 30,mmHg
